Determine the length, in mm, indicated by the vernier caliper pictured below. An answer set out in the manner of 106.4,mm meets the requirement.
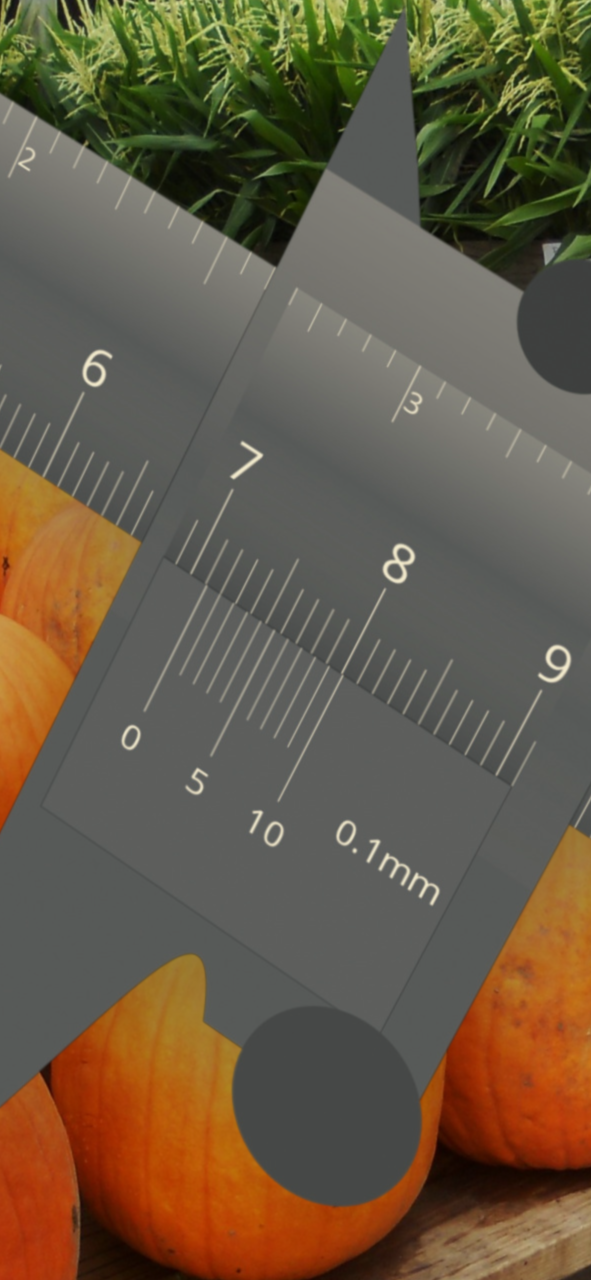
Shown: 71.1,mm
